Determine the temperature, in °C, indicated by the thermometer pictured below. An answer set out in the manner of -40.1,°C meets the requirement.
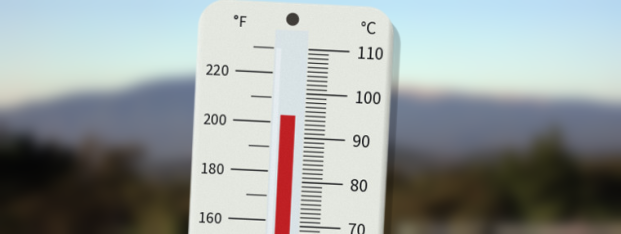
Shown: 95,°C
